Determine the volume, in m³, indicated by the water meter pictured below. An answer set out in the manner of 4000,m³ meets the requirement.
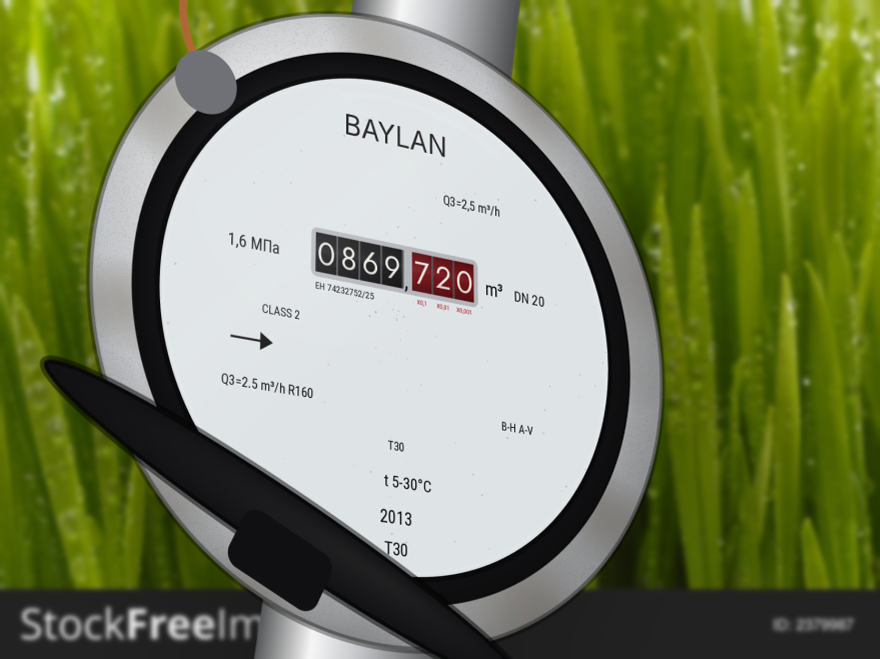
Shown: 869.720,m³
